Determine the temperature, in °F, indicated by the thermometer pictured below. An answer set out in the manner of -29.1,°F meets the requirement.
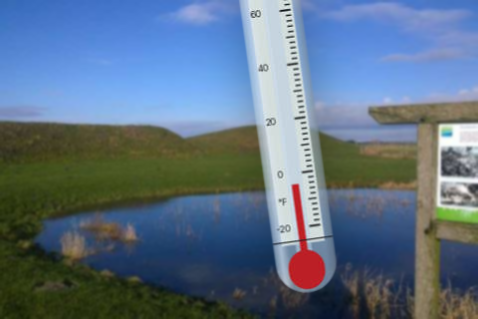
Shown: -4,°F
